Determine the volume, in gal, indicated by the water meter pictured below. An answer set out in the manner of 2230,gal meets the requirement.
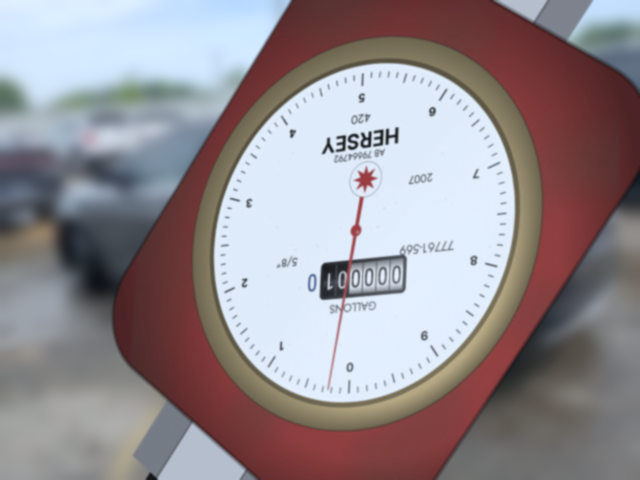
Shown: 10.2,gal
